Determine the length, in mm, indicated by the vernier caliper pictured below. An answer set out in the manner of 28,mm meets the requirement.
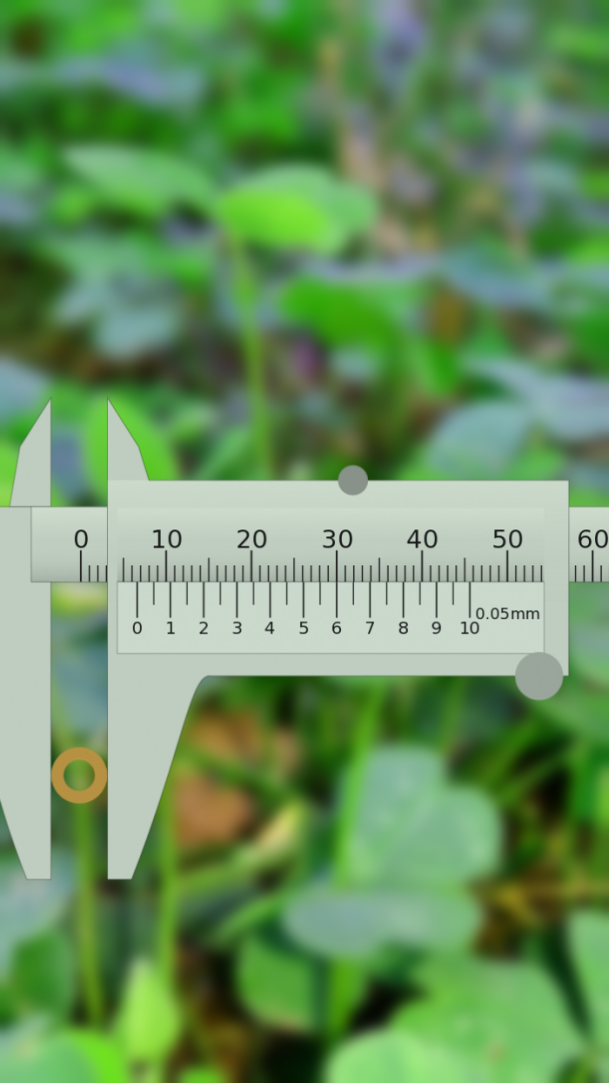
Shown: 6.6,mm
